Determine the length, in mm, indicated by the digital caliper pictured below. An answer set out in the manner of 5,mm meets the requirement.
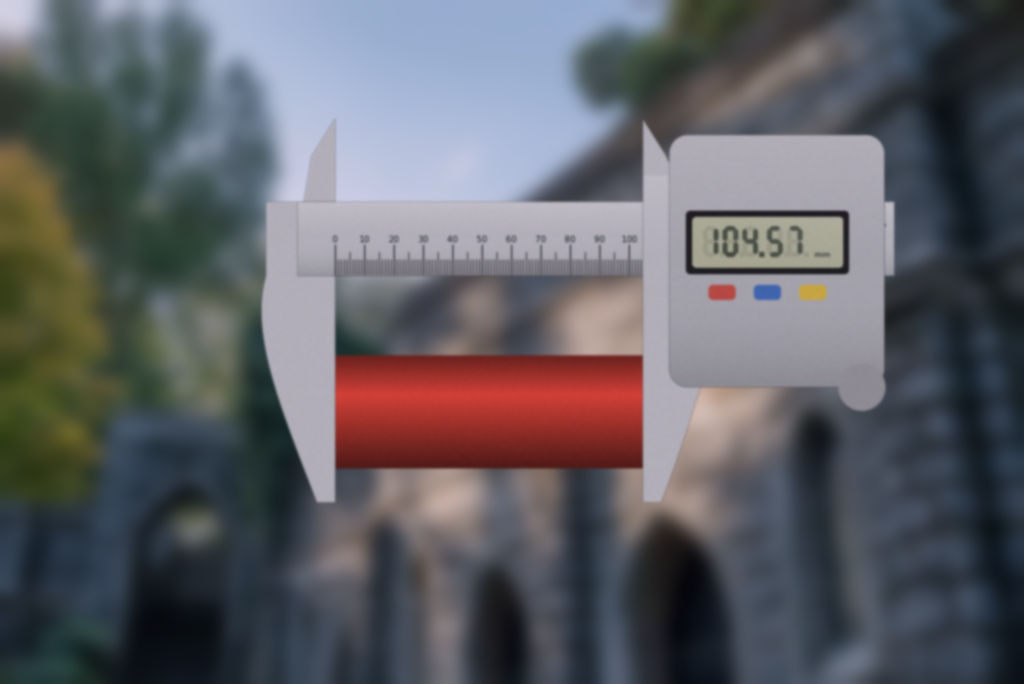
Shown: 104.57,mm
